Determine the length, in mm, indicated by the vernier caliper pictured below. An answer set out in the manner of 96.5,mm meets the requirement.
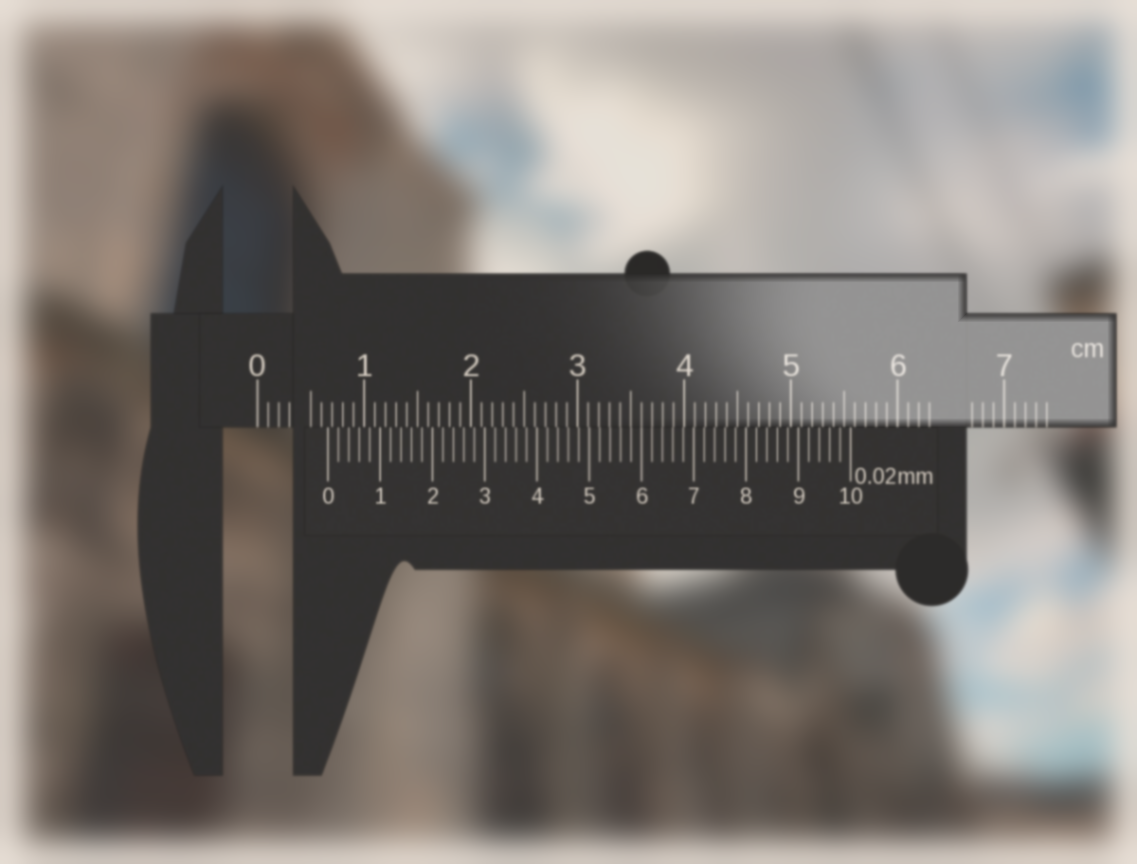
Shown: 6.6,mm
